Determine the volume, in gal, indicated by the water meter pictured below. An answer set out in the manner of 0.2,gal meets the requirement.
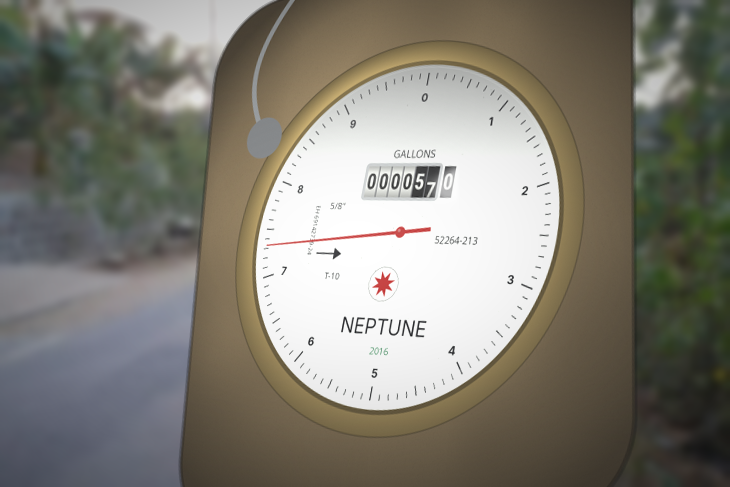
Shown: 567.3,gal
